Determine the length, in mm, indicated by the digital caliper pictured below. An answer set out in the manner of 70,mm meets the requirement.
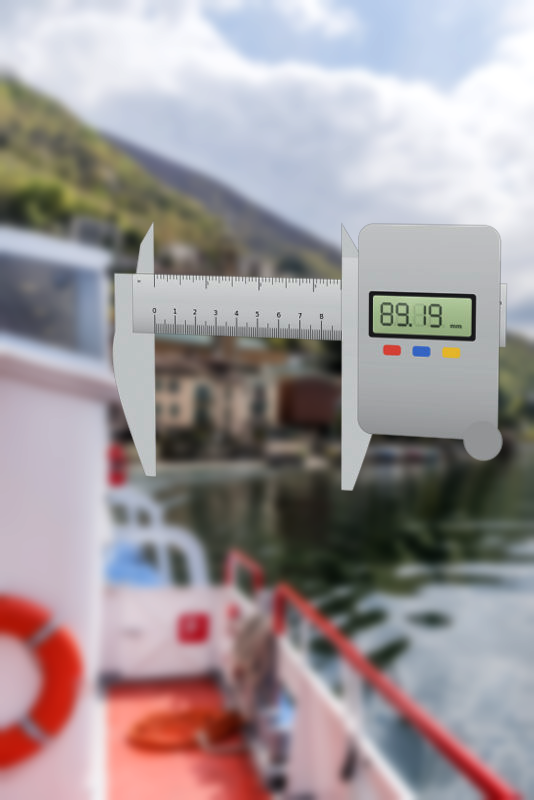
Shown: 89.19,mm
